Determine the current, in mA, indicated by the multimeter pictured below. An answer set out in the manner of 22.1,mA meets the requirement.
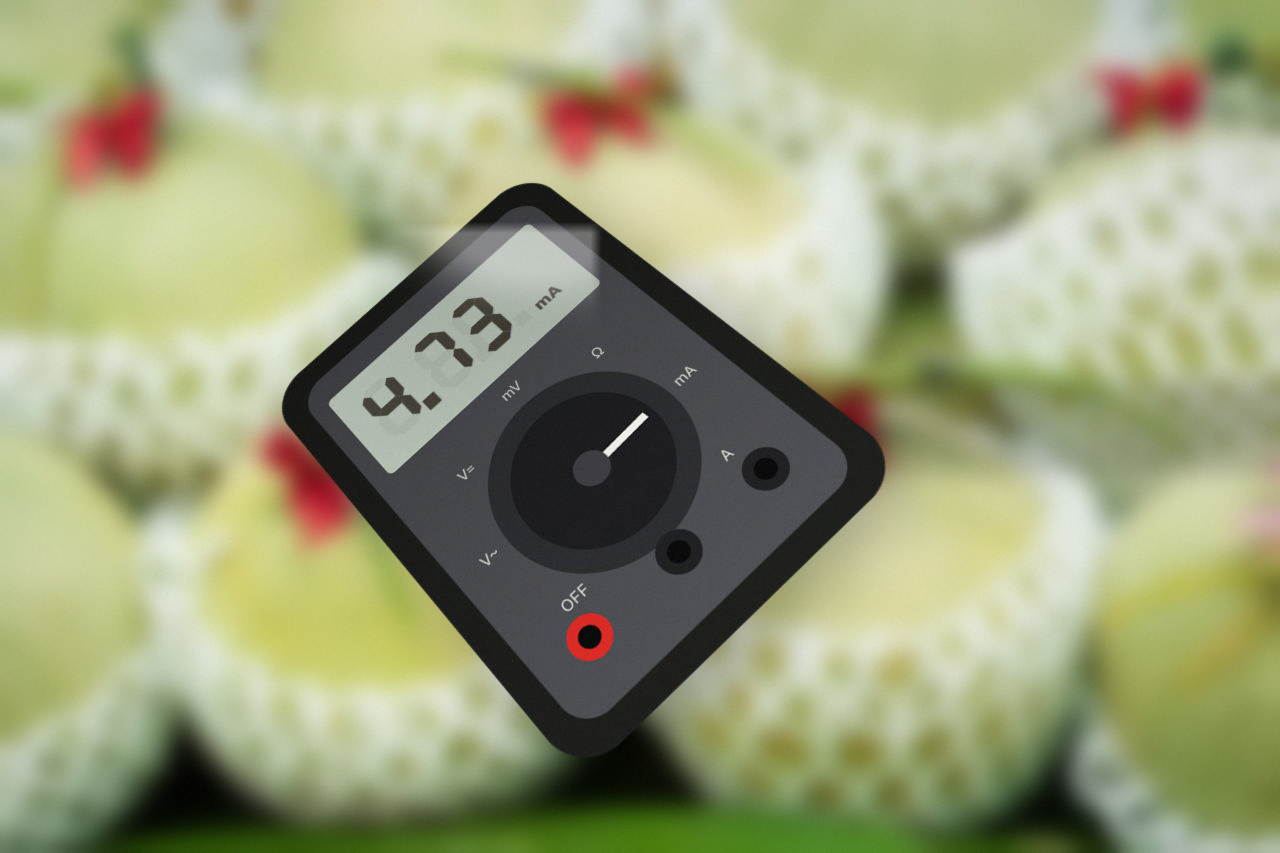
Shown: 4.73,mA
